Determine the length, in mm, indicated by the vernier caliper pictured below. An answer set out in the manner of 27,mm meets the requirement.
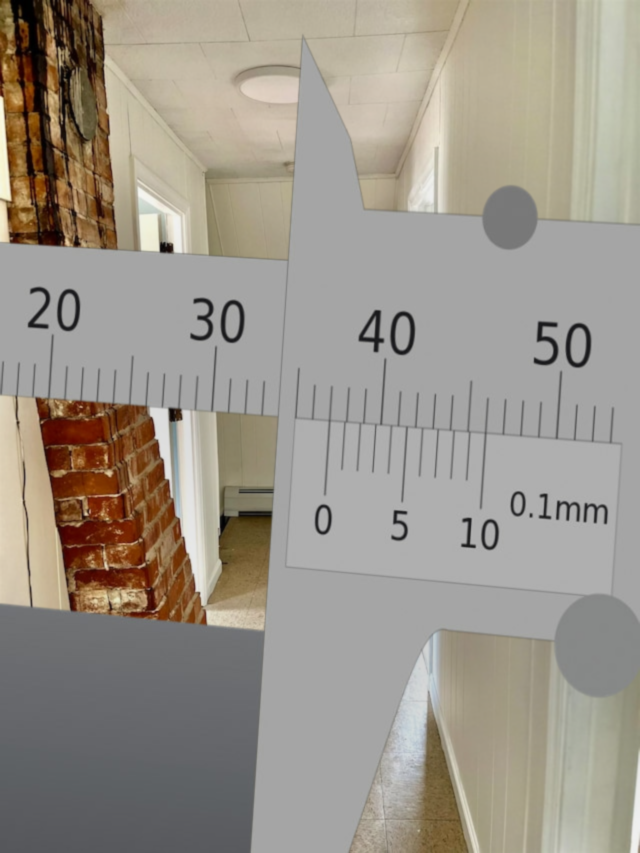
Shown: 37.0,mm
